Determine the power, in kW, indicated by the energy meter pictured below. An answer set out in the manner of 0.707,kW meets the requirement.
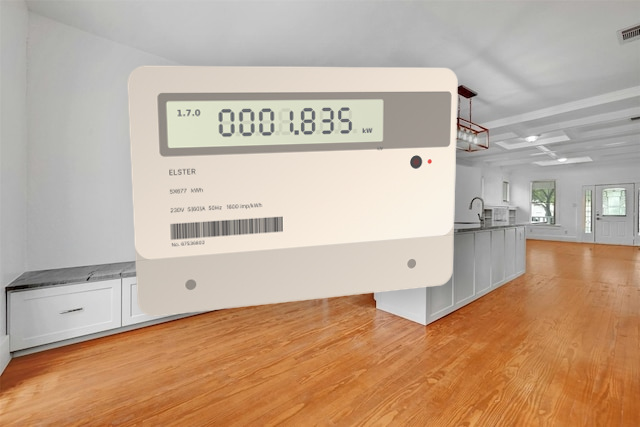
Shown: 1.835,kW
